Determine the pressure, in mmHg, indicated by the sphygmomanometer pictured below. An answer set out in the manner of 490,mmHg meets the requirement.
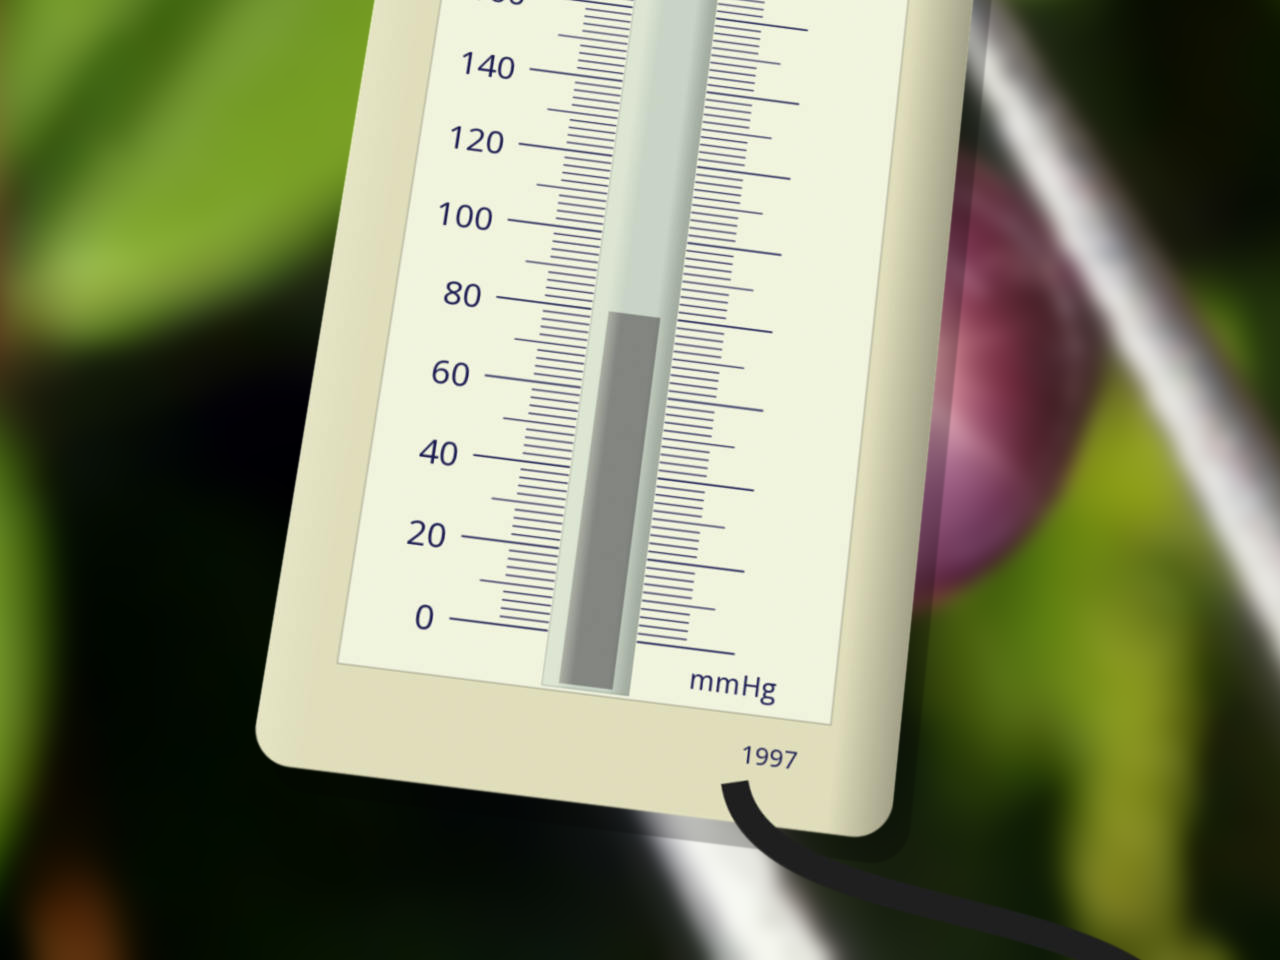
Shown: 80,mmHg
